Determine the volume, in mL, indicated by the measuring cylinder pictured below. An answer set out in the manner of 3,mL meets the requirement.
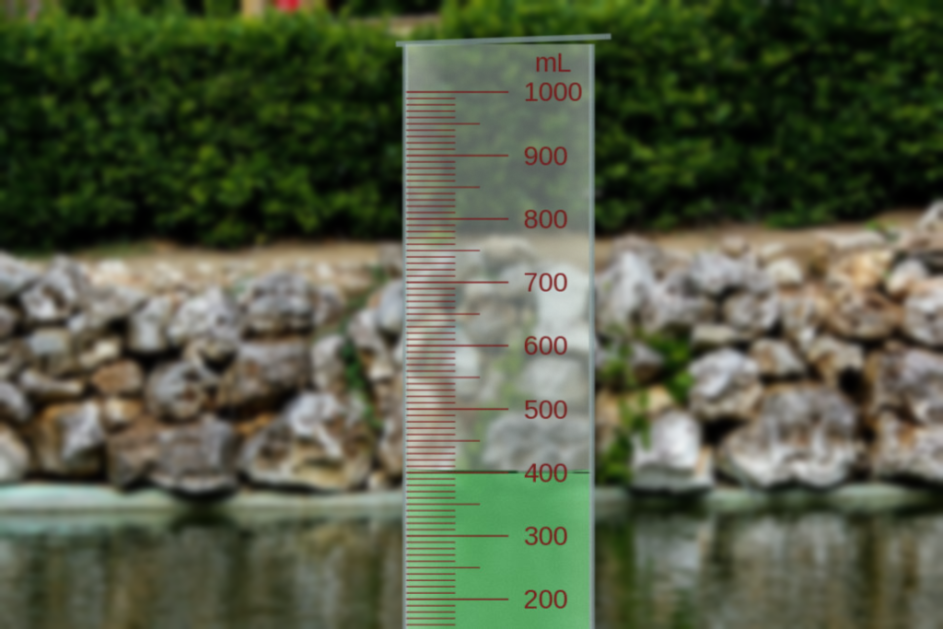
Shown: 400,mL
